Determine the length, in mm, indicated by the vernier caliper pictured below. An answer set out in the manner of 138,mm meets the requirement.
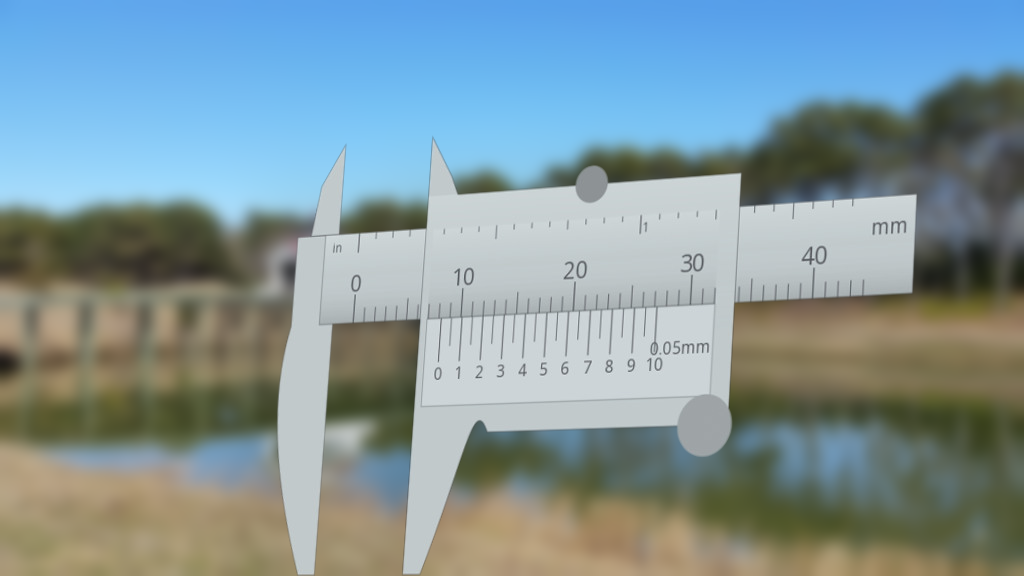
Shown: 8.2,mm
